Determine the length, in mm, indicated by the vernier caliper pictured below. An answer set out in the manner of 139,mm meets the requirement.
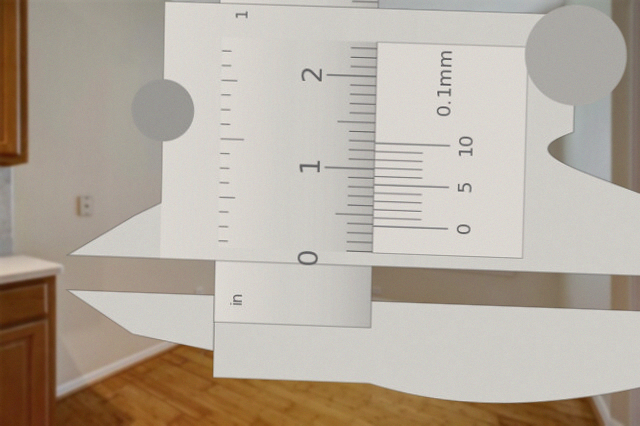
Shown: 3.8,mm
